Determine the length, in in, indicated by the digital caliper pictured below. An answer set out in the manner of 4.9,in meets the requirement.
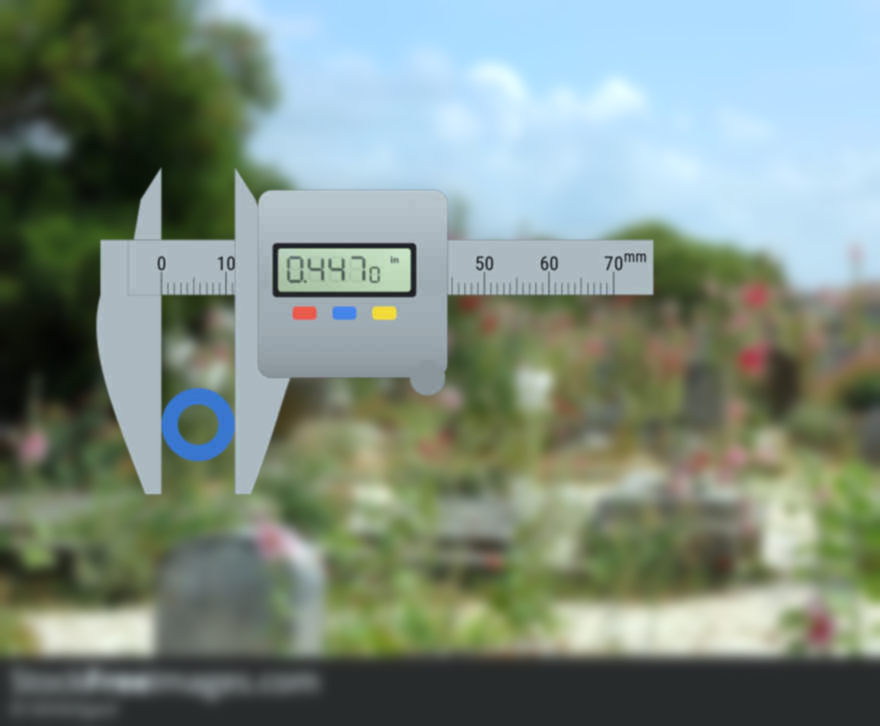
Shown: 0.4470,in
